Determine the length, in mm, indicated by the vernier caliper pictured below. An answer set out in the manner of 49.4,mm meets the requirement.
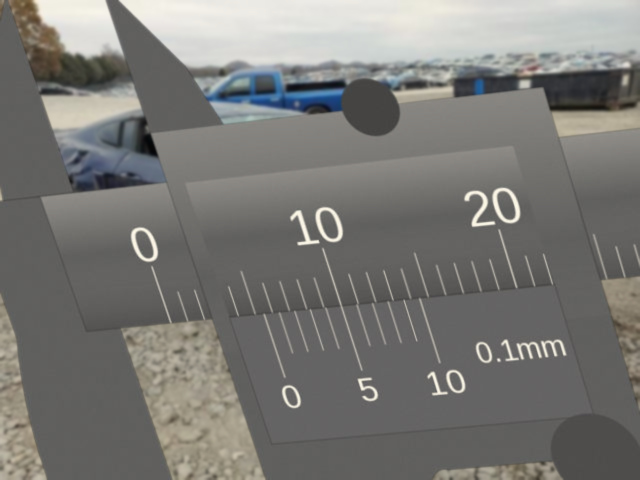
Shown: 5.5,mm
